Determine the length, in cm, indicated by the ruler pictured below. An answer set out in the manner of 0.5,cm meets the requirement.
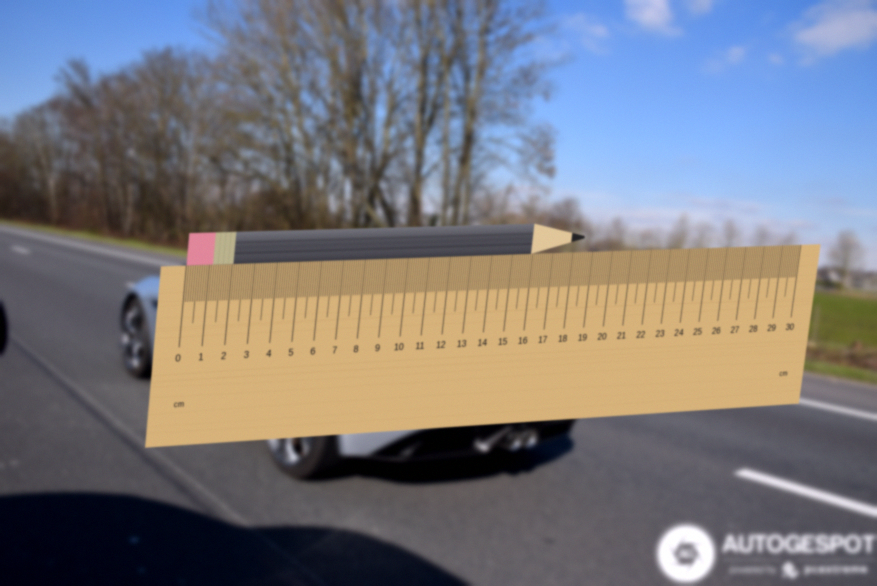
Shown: 18.5,cm
